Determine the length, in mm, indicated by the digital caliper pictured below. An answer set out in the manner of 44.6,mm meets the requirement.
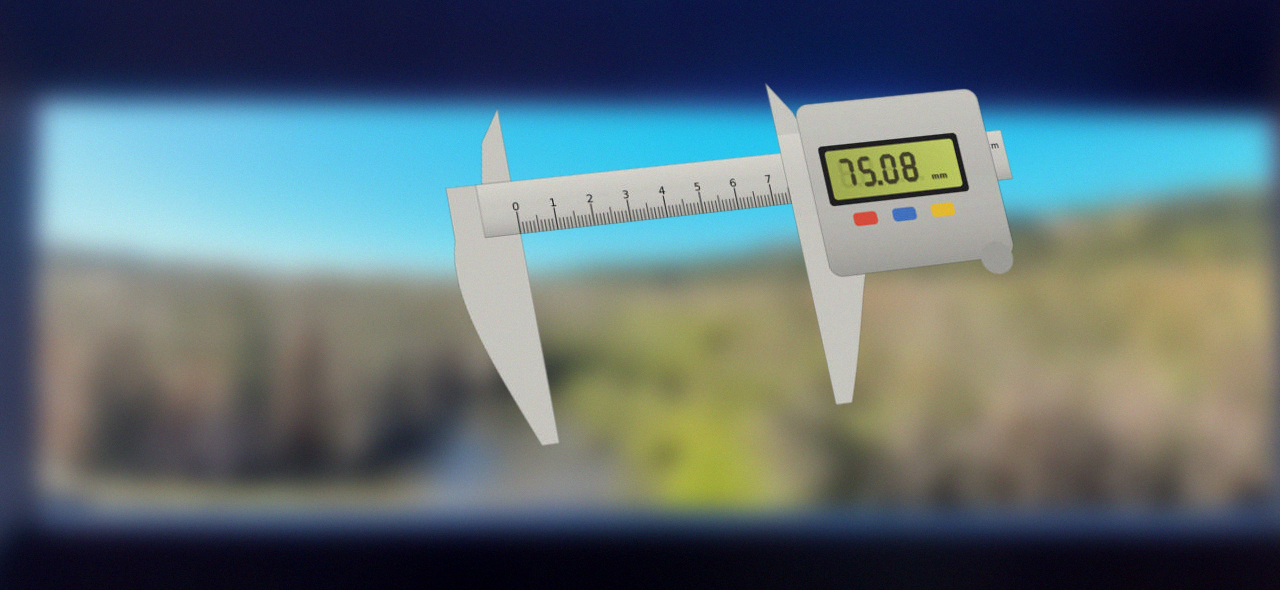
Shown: 75.08,mm
